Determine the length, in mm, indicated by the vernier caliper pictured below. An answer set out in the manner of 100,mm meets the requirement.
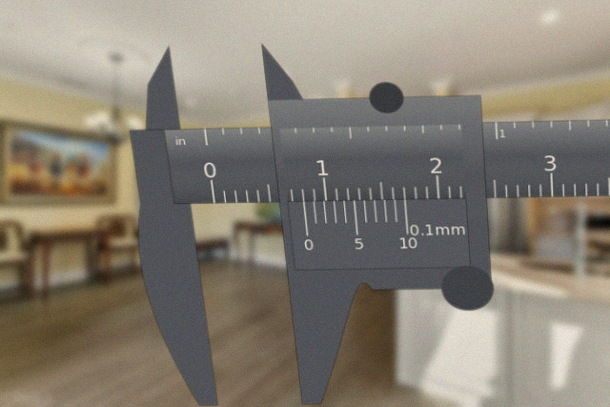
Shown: 8.0,mm
